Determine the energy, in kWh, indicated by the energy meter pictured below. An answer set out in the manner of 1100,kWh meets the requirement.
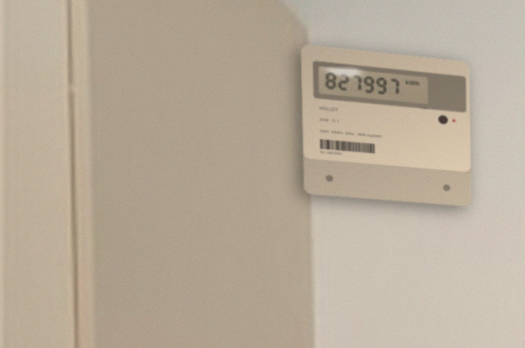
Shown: 827997,kWh
